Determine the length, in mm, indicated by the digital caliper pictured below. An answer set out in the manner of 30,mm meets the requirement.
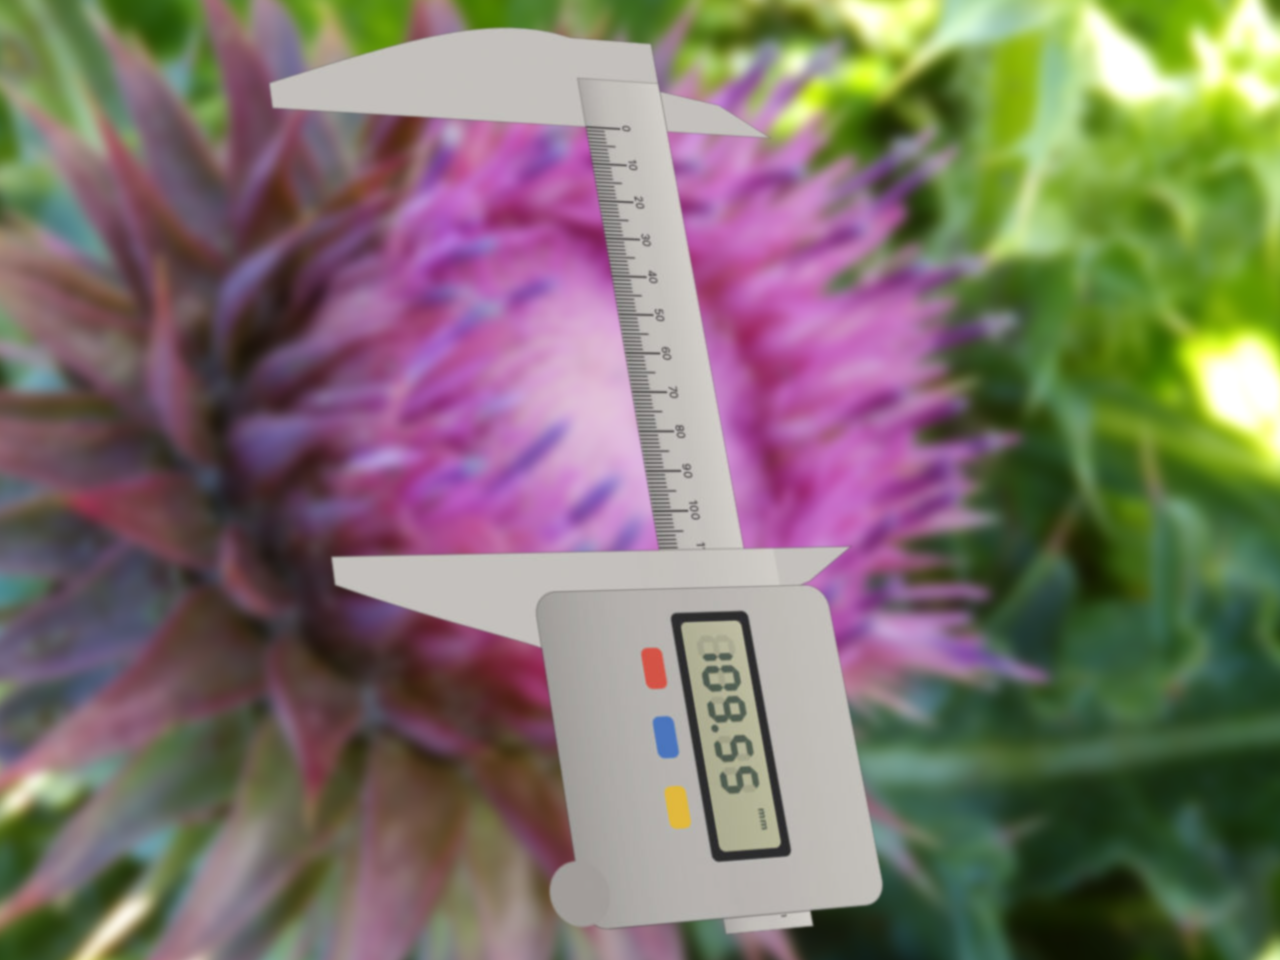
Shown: 109.55,mm
